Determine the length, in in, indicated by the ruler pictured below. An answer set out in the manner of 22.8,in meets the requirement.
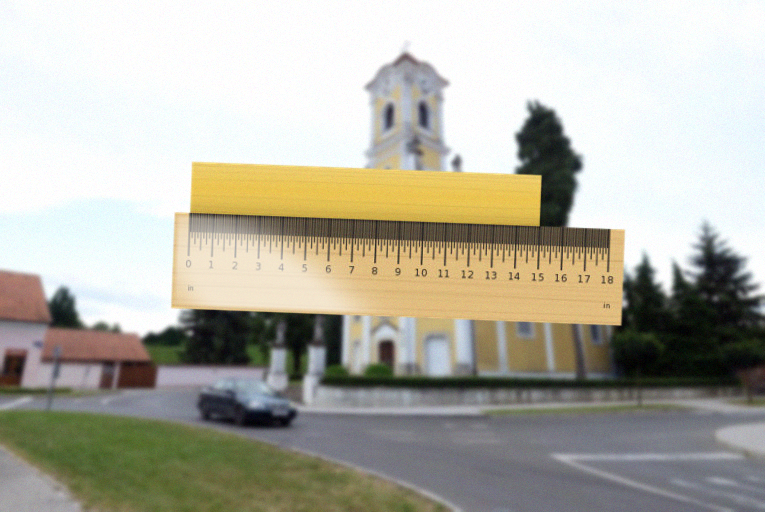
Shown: 15,in
